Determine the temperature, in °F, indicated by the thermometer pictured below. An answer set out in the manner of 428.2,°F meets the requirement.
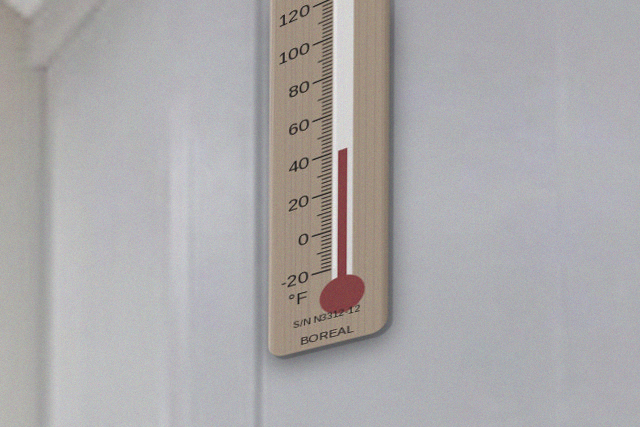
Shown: 40,°F
